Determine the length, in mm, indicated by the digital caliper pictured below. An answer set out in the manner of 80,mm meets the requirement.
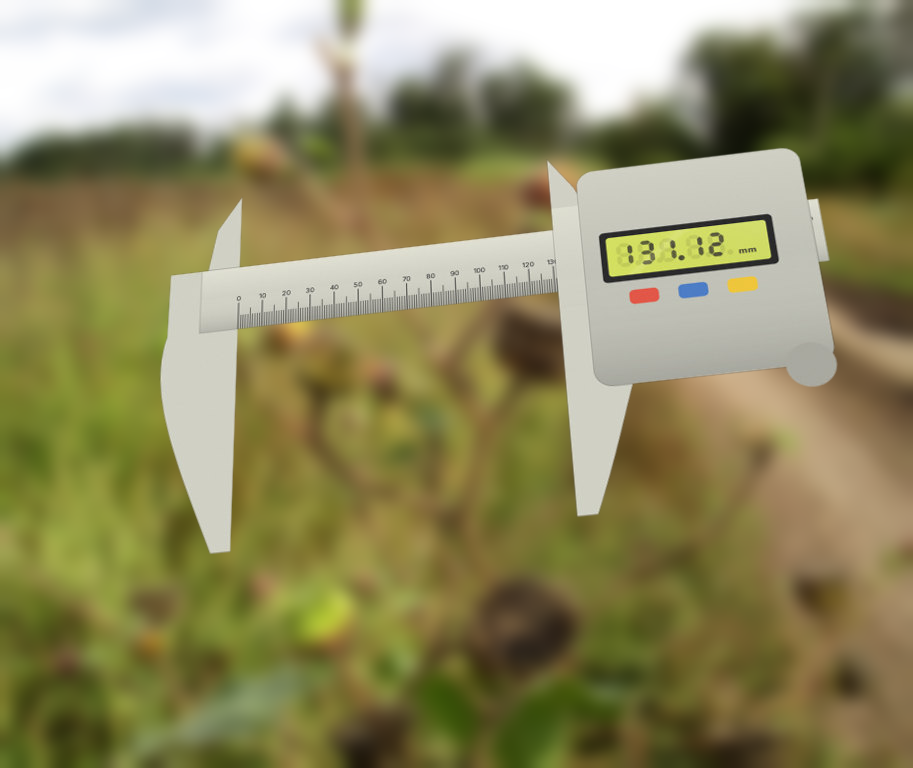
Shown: 131.12,mm
